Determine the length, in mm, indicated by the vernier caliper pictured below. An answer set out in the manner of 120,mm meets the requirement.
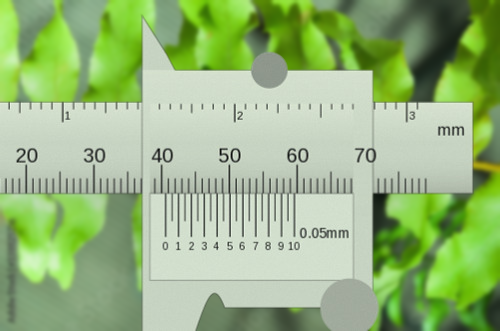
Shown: 40.6,mm
